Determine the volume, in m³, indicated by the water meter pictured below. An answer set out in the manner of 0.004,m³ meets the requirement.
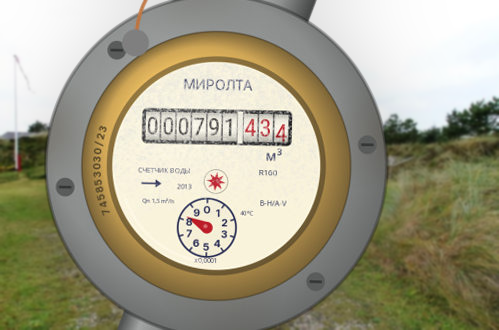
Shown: 791.4338,m³
